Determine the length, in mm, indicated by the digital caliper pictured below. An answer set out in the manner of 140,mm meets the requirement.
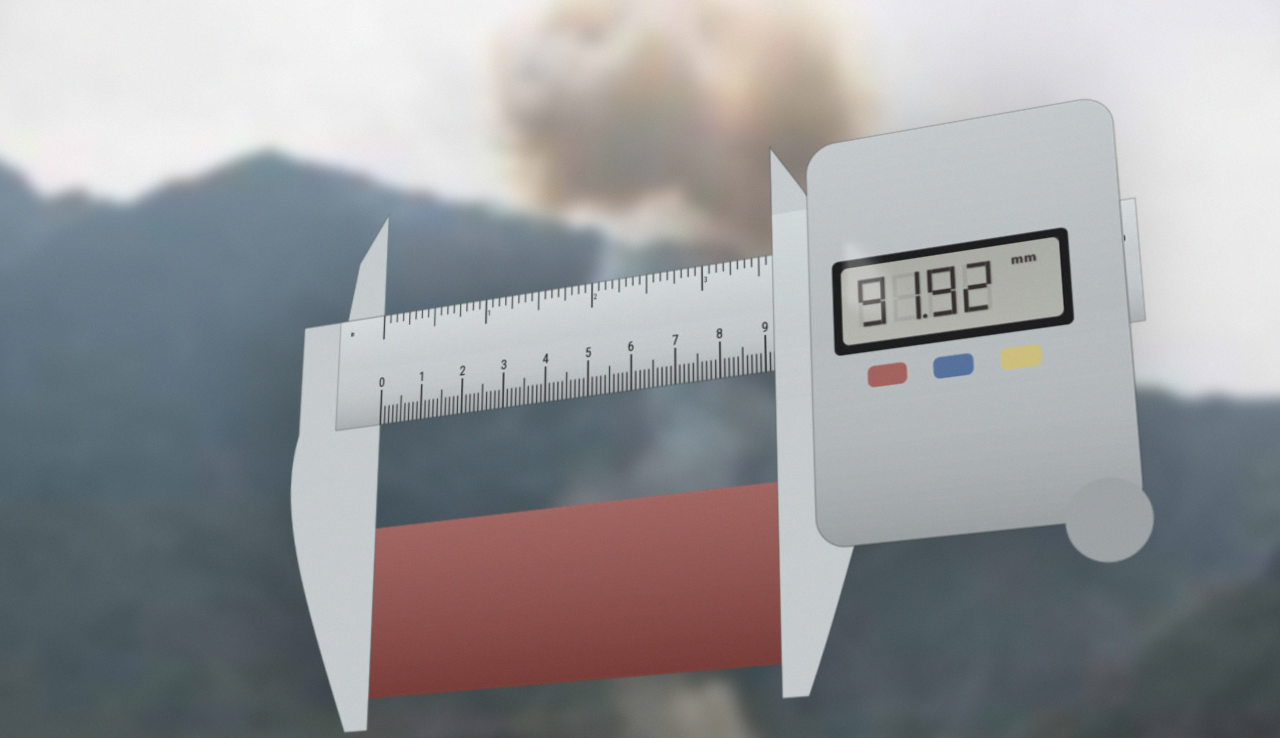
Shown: 91.92,mm
